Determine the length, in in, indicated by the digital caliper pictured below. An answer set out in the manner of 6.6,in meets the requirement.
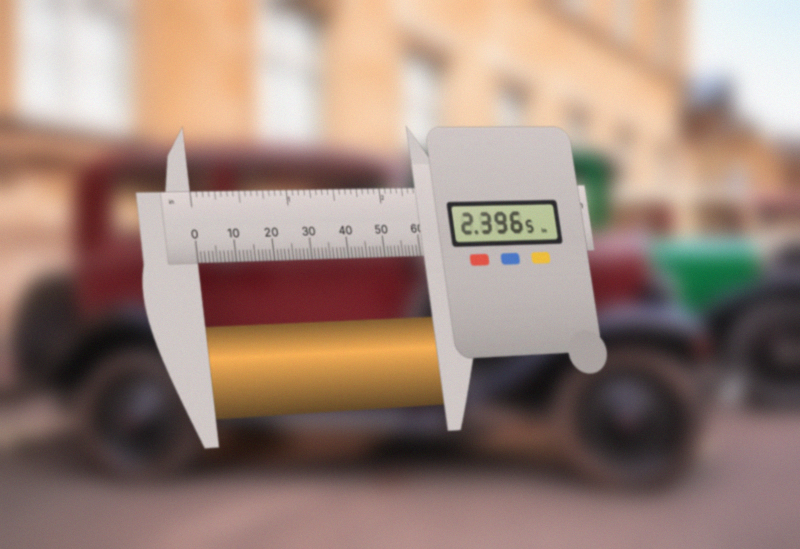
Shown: 2.3965,in
